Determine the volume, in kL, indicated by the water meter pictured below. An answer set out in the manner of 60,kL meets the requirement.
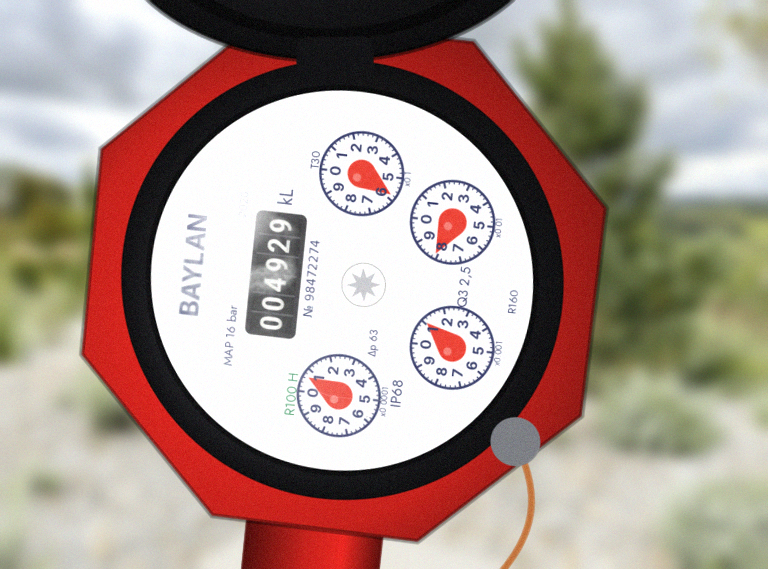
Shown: 4929.5810,kL
